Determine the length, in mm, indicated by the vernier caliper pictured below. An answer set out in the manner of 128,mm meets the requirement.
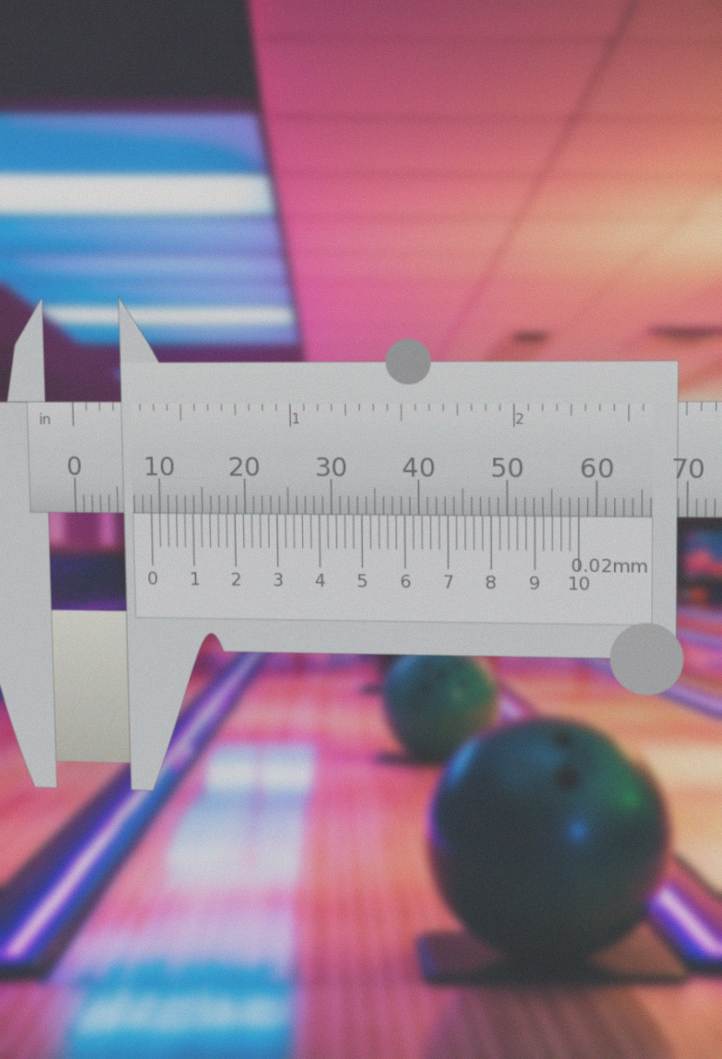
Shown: 9.0,mm
